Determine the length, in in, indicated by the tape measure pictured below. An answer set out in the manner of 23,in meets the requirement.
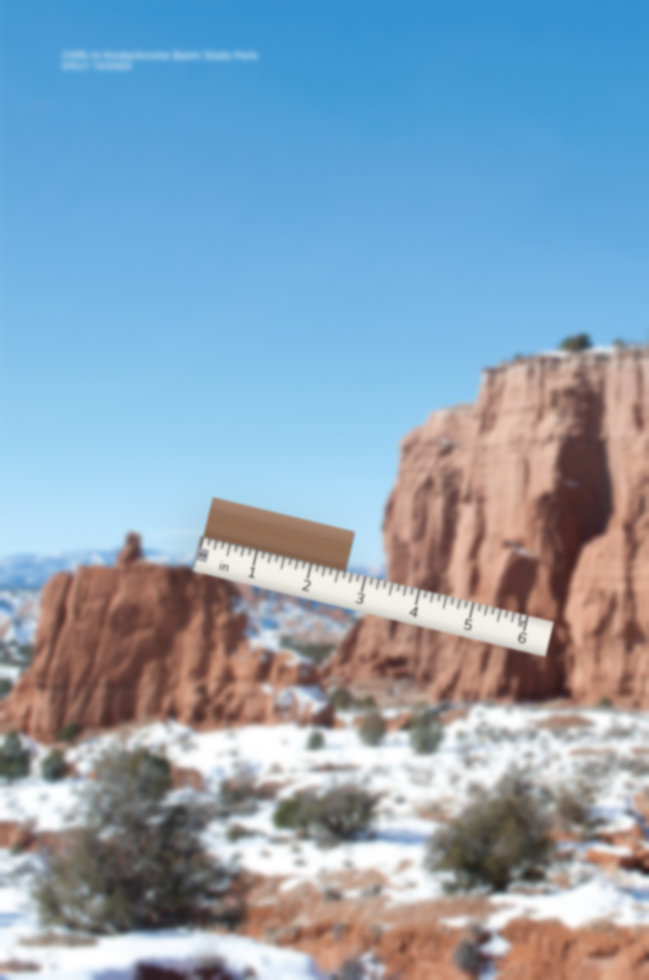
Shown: 2.625,in
